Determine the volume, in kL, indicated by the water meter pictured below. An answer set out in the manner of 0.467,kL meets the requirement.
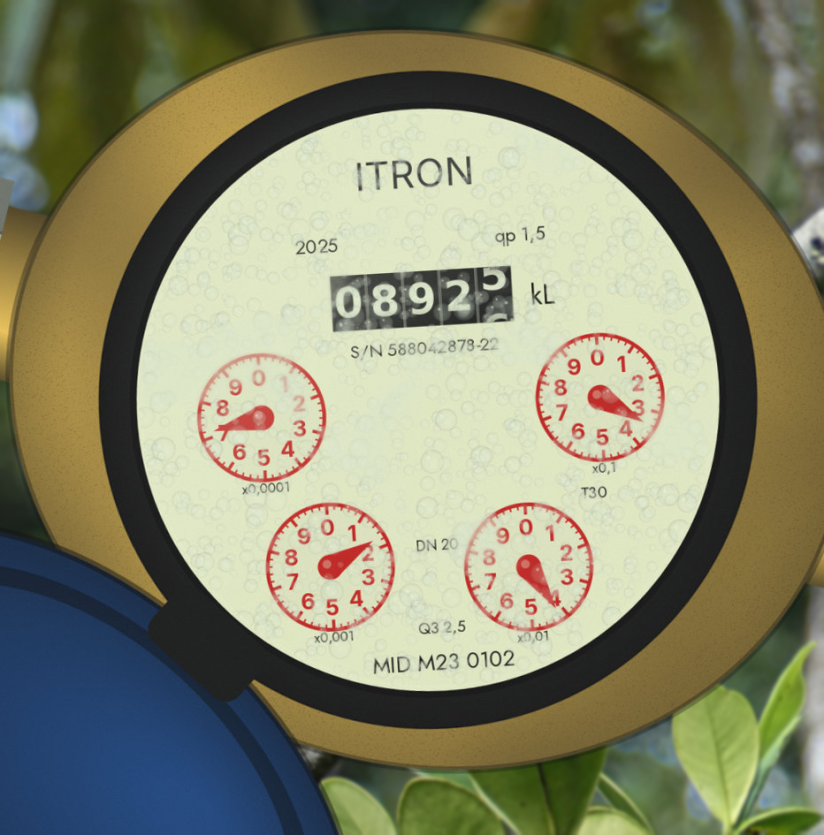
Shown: 8925.3417,kL
